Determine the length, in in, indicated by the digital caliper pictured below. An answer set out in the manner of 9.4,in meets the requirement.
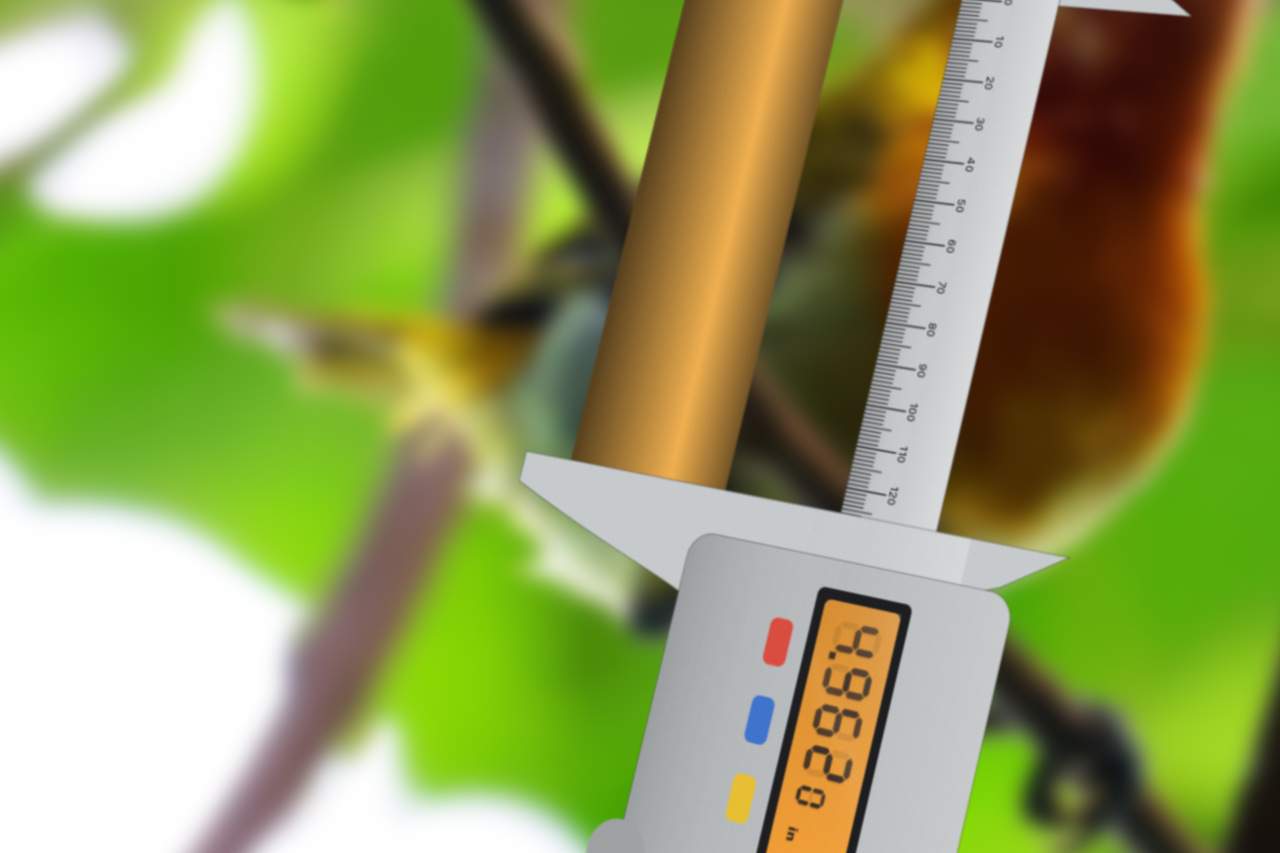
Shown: 4.9620,in
